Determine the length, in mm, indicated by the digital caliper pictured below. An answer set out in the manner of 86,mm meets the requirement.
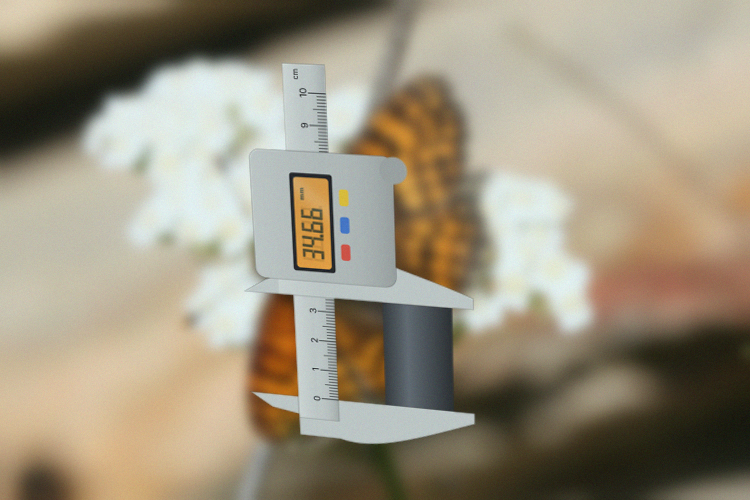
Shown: 34.66,mm
